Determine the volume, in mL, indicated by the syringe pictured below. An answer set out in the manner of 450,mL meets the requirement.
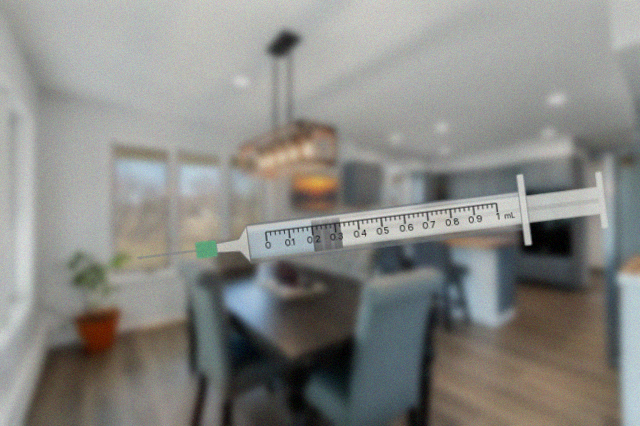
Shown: 0.2,mL
